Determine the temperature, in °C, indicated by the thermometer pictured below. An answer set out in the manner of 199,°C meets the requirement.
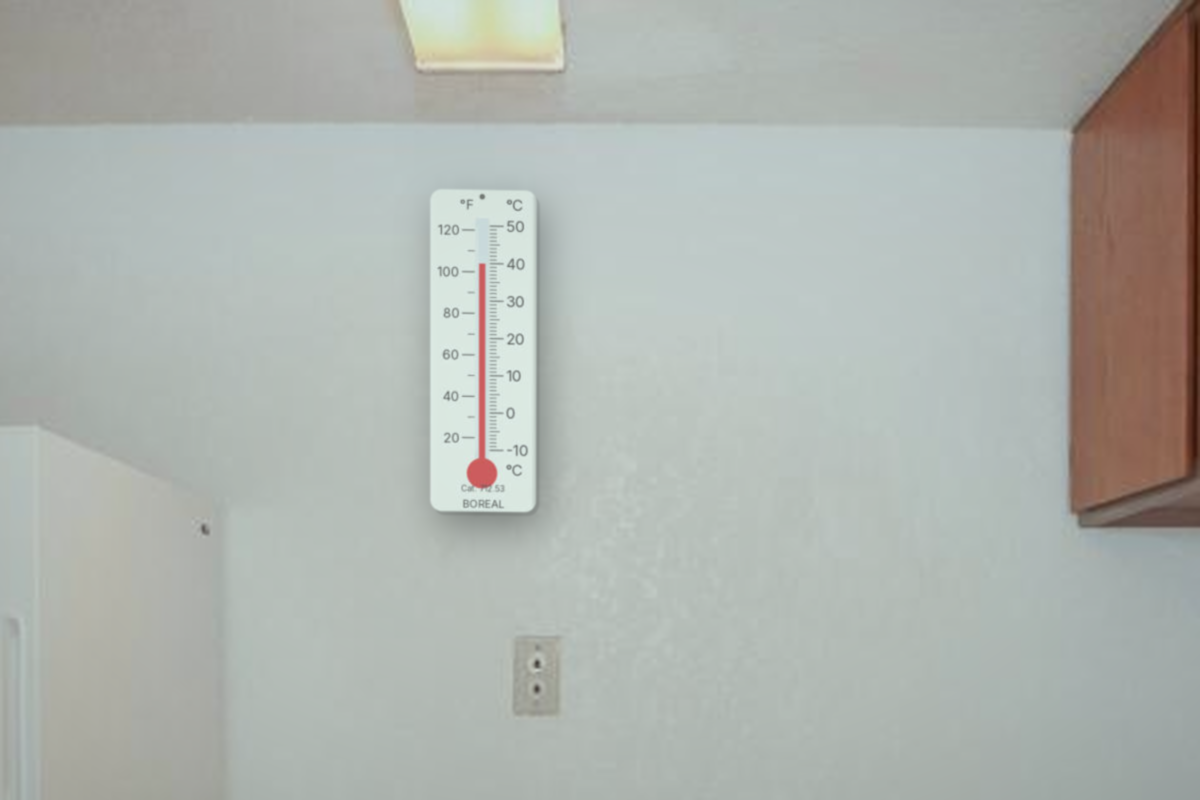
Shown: 40,°C
